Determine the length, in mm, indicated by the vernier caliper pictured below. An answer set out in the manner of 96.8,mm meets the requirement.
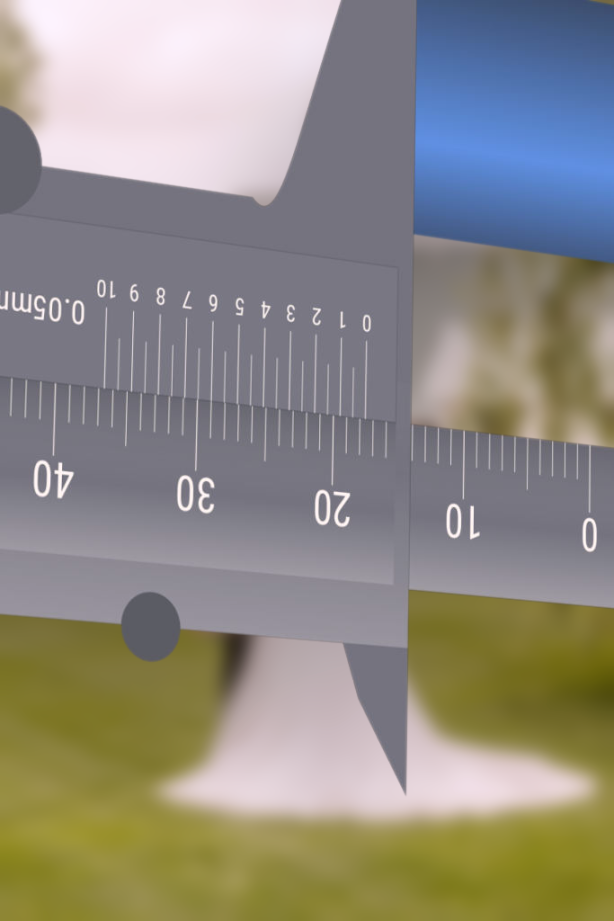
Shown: 17.6,mm
